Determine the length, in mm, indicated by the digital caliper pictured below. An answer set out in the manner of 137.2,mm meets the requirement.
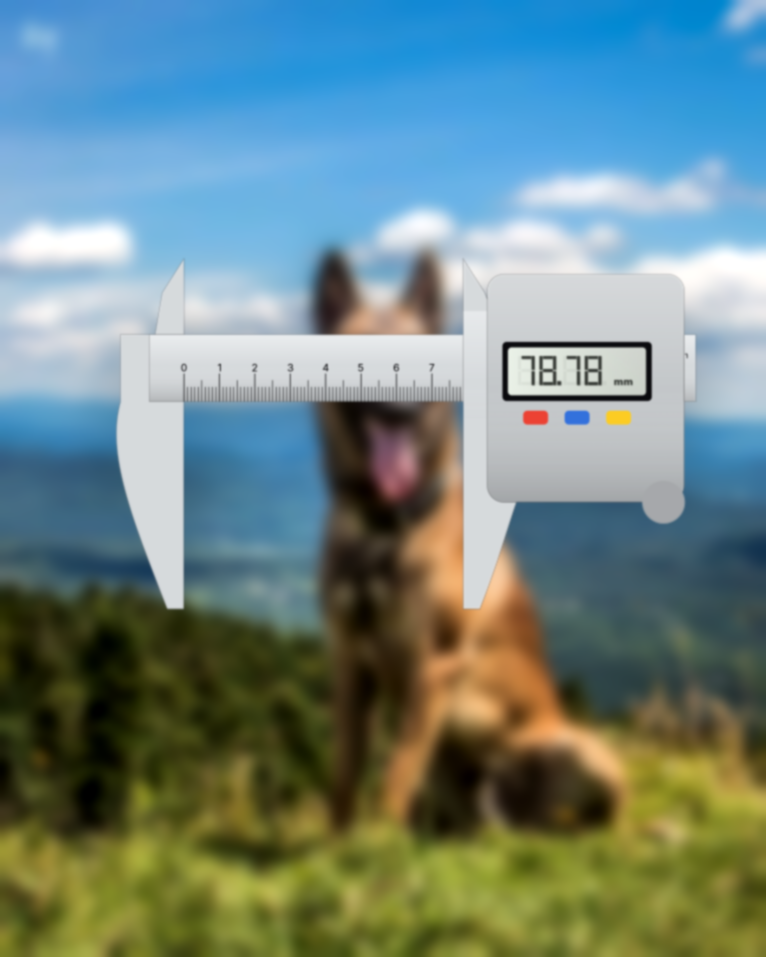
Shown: 78.78,mm
